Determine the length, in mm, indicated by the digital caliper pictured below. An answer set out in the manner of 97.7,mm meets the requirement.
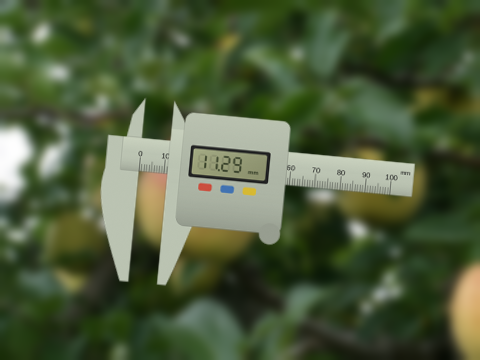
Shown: 11.29,mm
